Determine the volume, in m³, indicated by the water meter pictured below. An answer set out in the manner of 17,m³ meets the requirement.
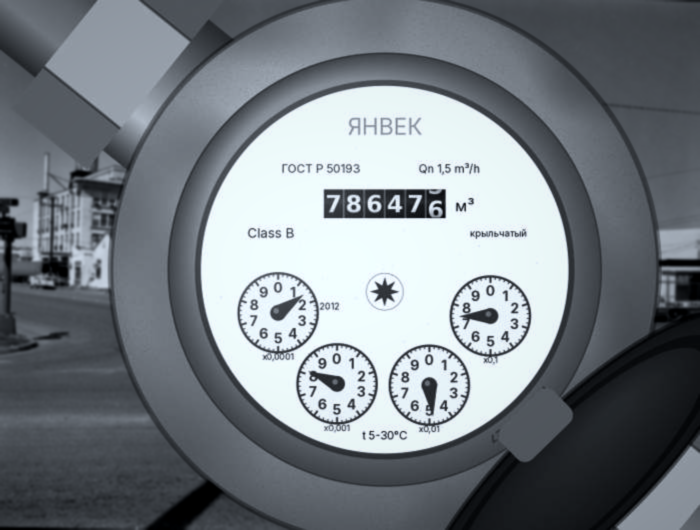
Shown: 786475.7481,m³
